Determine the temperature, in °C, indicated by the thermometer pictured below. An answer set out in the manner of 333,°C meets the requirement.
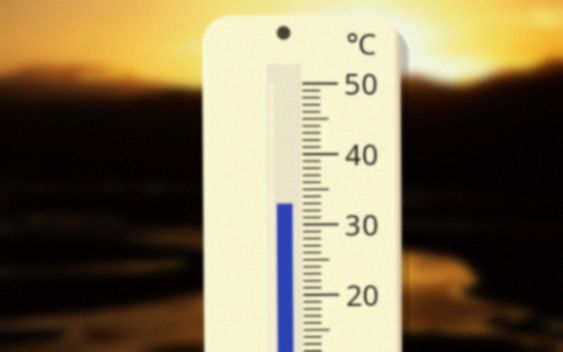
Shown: 33,°C
